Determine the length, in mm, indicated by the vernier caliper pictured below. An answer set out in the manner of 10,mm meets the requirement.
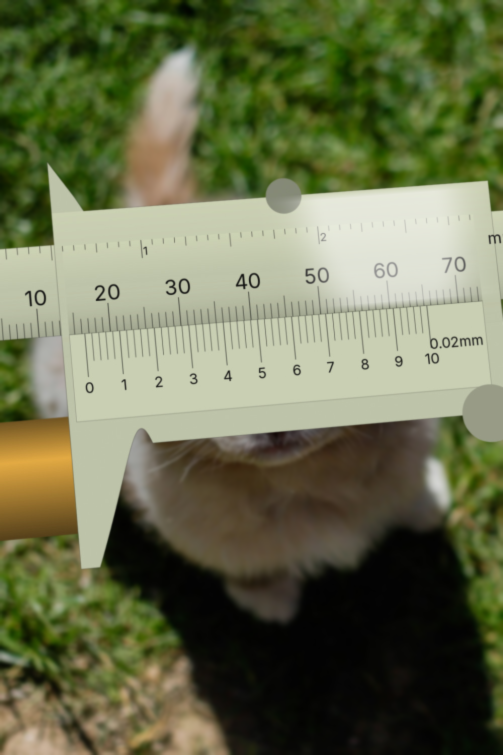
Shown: 16.4,mm
